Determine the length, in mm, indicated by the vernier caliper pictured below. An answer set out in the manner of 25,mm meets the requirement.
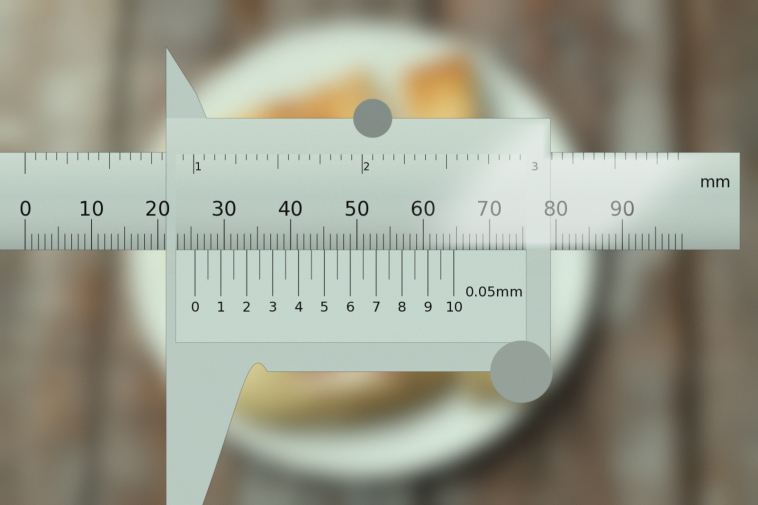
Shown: 25.6,mm
